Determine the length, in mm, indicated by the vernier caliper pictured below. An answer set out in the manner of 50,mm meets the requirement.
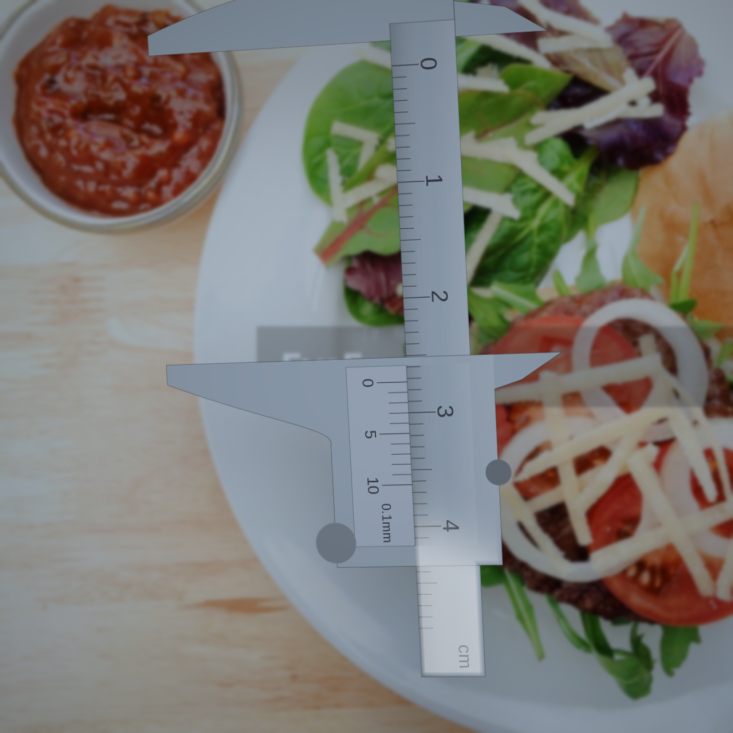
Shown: 27.3,mm
